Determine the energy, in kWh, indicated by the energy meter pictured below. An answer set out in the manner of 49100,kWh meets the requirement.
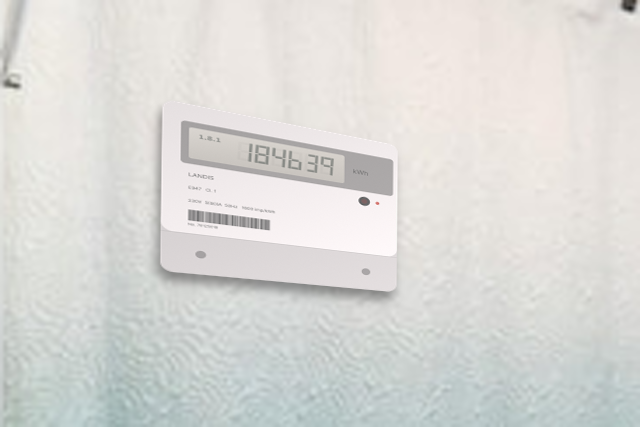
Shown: 184639,kWh
